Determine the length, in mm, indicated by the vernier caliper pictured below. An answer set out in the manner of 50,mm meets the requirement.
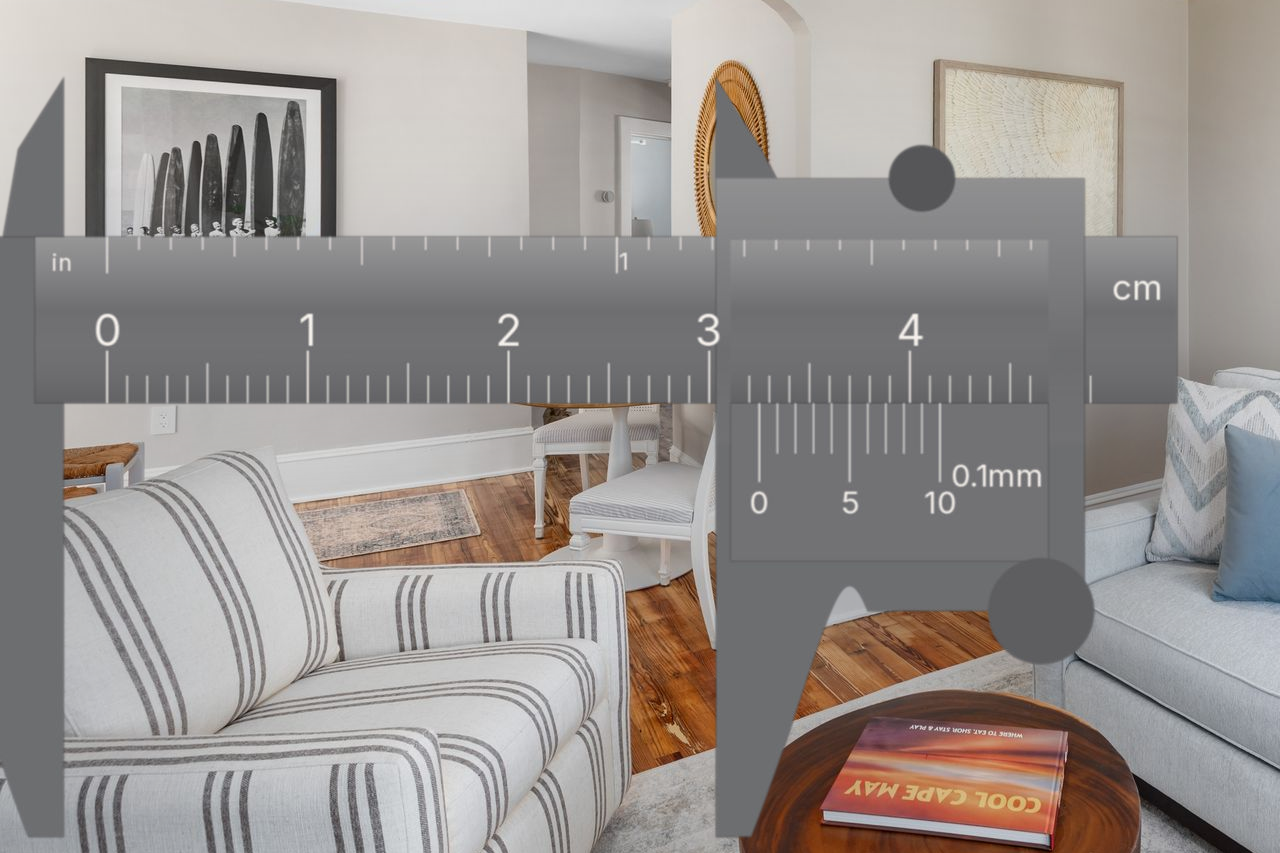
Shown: 32.5,mm
